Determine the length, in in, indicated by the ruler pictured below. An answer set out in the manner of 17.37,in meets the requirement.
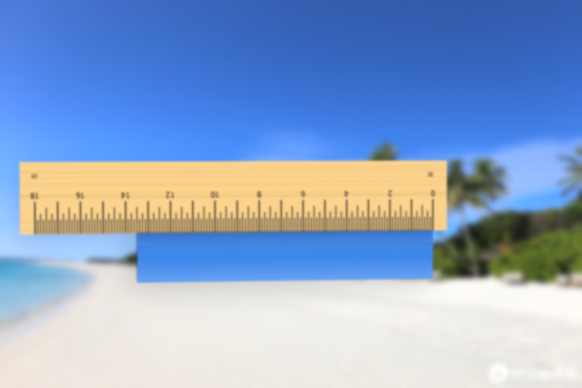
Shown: 13.5,in
